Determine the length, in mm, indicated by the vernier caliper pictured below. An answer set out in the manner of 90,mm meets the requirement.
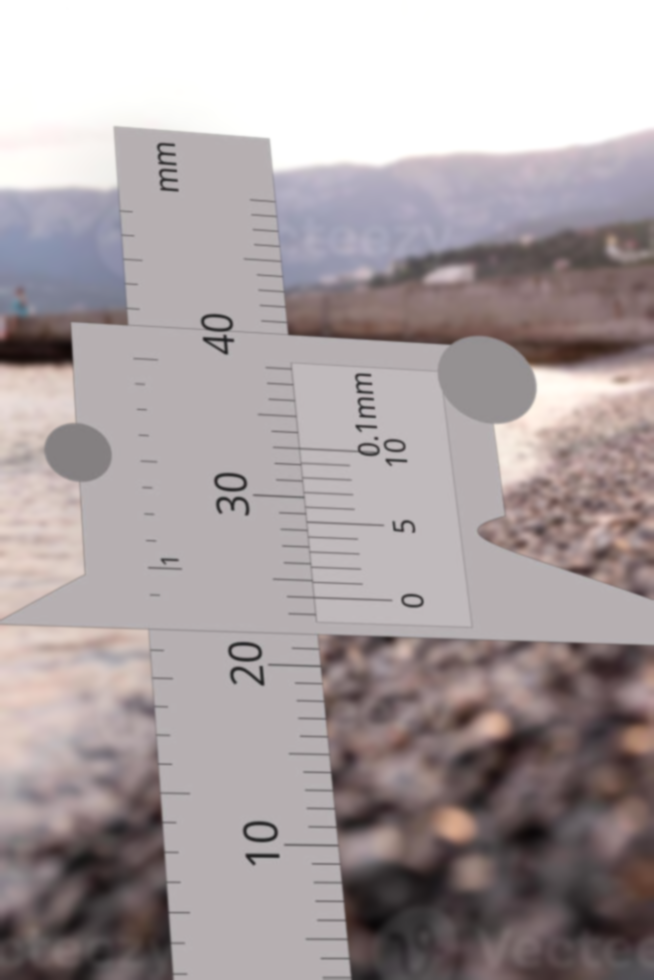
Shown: 24.0,mm
